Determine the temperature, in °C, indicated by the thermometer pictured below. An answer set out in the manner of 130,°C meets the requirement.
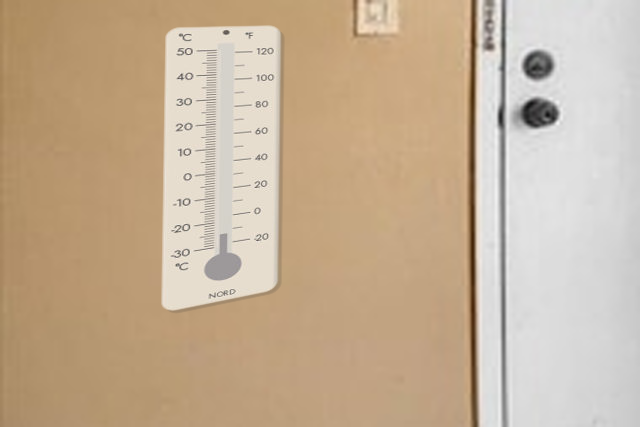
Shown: -25,°C
